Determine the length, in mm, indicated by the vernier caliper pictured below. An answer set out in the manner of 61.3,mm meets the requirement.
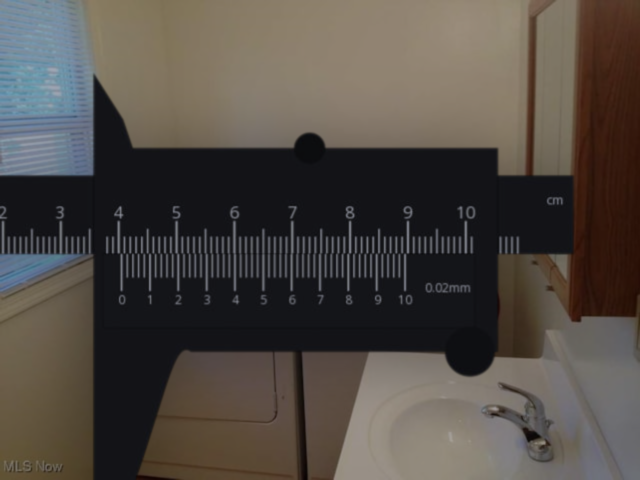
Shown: 40.5,mm
